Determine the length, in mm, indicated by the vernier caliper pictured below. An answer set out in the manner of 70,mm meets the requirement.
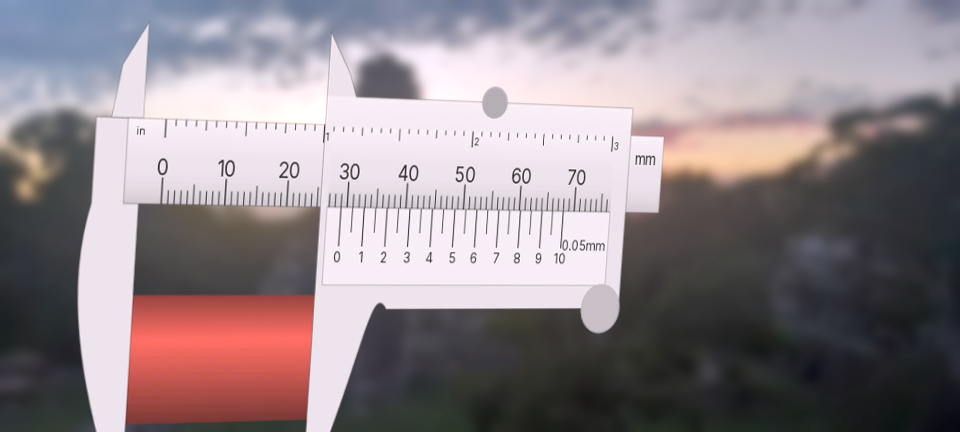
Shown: 29.0,mm
